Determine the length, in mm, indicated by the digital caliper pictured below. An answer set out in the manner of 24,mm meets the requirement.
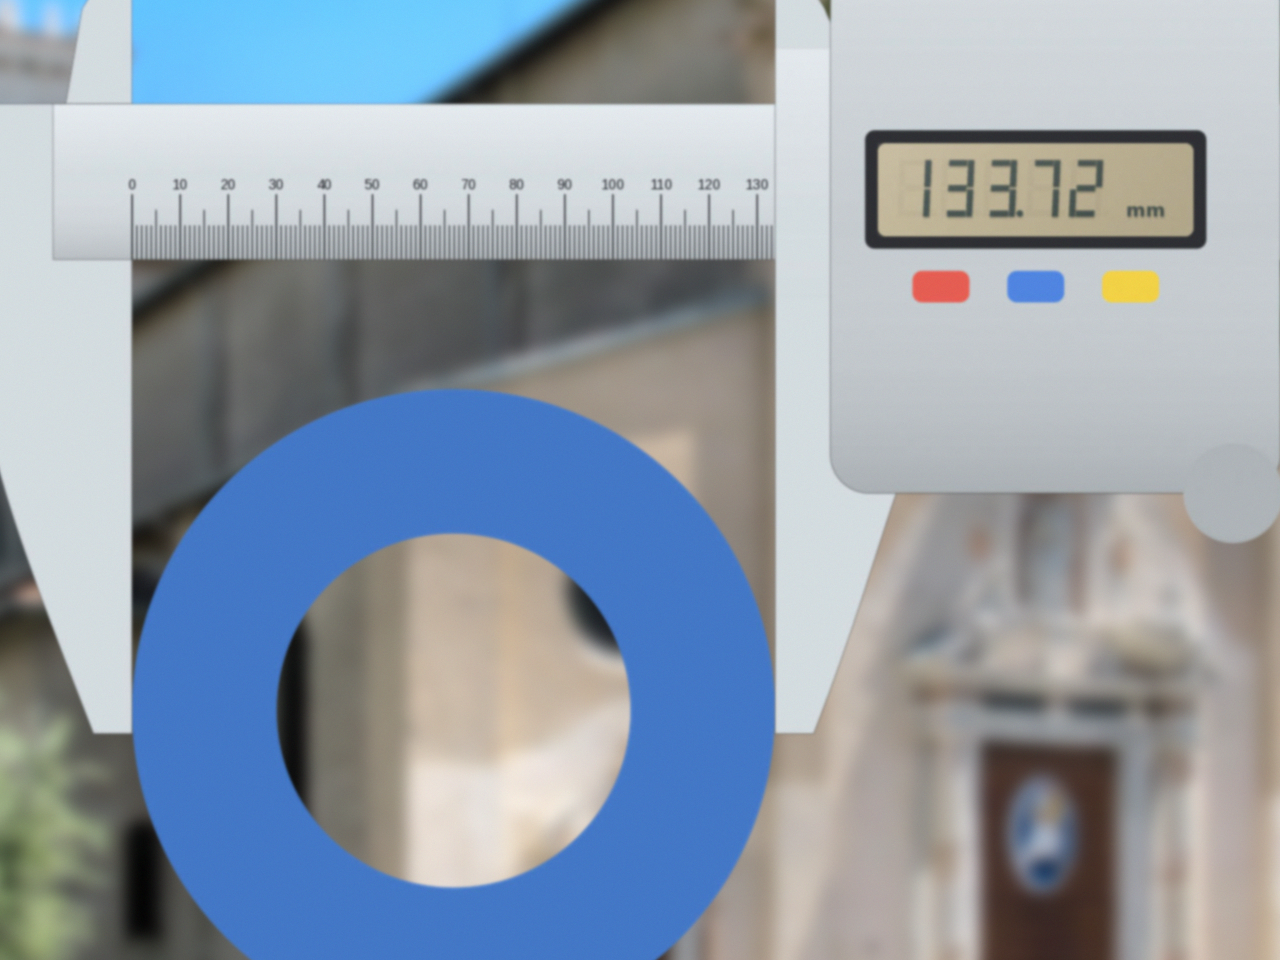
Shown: 133.72,mm
